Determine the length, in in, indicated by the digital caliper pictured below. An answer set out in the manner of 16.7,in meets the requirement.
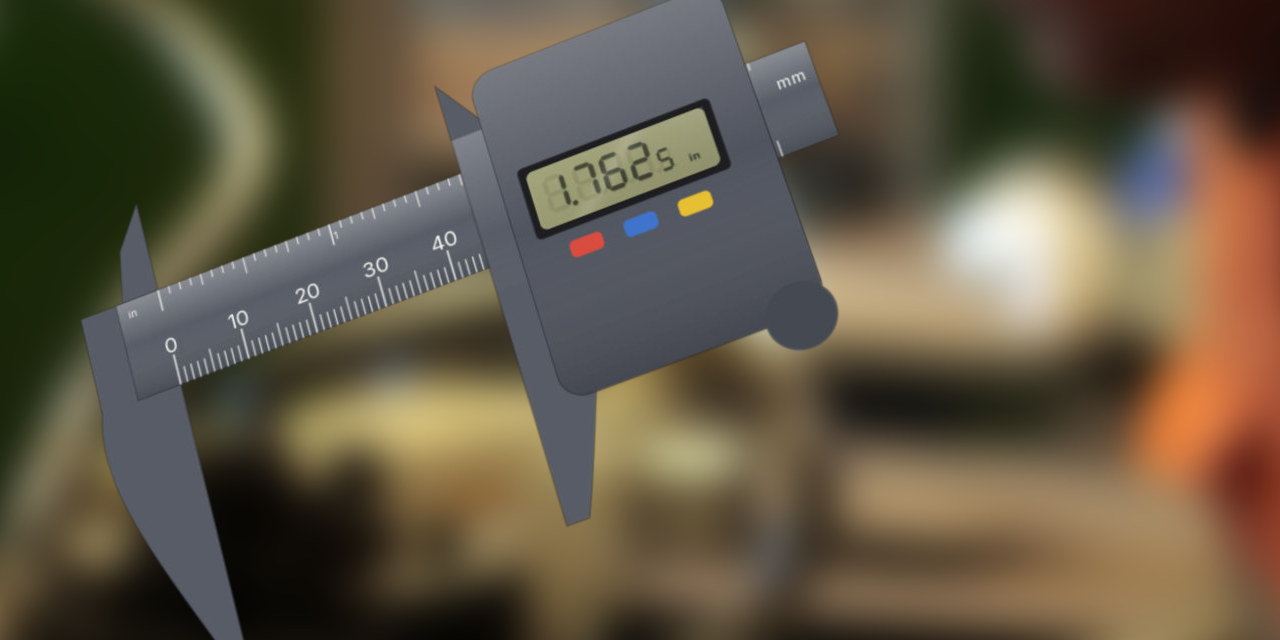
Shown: 1.7625,in
